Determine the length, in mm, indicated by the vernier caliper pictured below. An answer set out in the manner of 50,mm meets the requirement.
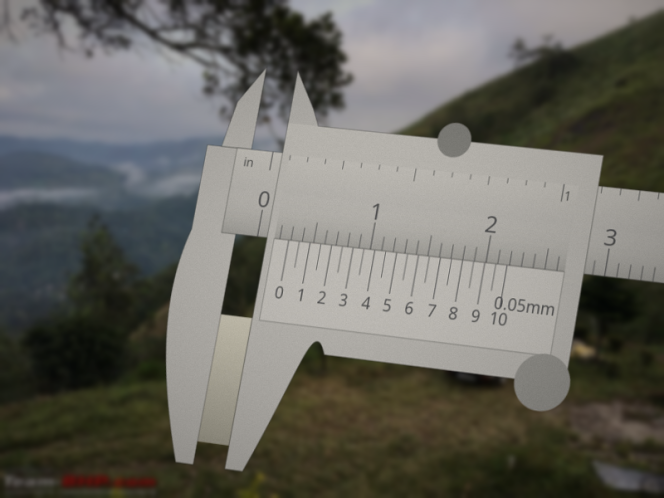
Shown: 2.8,mm
